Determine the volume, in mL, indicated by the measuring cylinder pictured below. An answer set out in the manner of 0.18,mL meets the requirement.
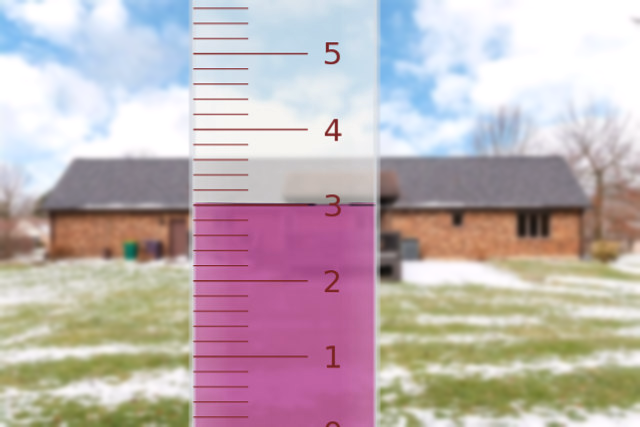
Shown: 3,mL
